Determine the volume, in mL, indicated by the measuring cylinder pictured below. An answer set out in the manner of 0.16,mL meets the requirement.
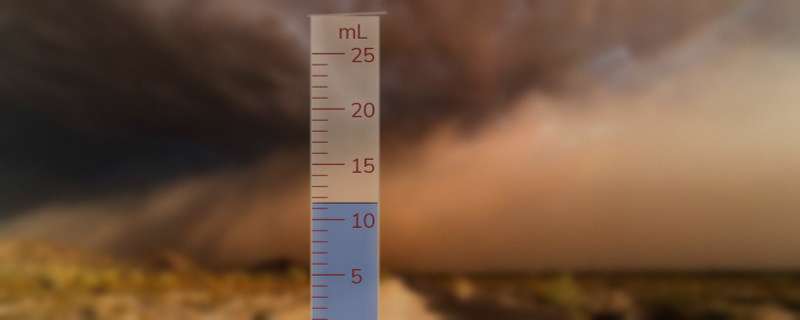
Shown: 11.5,mL
